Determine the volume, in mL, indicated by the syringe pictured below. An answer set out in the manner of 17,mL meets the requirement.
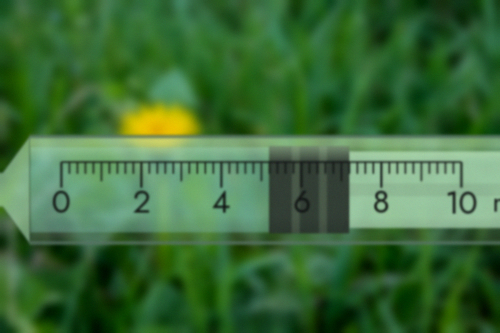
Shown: 5.2,mL
